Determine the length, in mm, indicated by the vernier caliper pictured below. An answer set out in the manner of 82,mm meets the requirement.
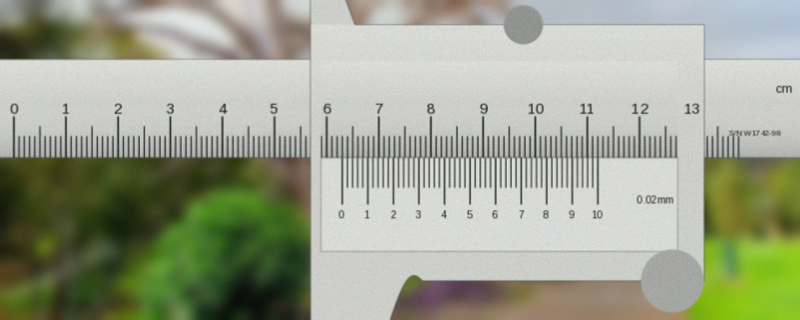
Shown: 63.0,mm
